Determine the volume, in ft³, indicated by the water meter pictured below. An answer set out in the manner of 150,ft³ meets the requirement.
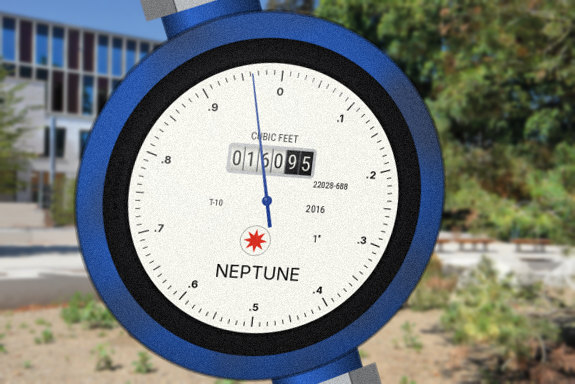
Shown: 16094.96,ft³
